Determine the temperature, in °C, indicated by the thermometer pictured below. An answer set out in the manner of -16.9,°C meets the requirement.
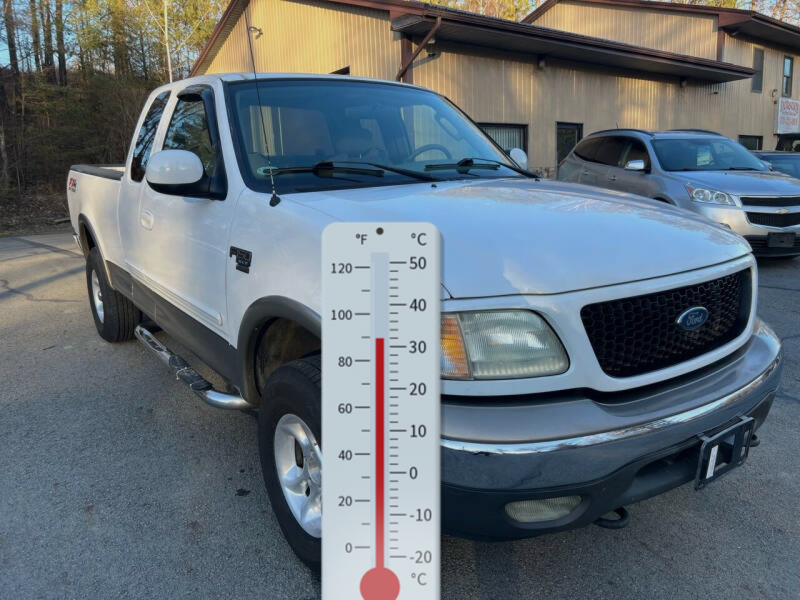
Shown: 32,°C
